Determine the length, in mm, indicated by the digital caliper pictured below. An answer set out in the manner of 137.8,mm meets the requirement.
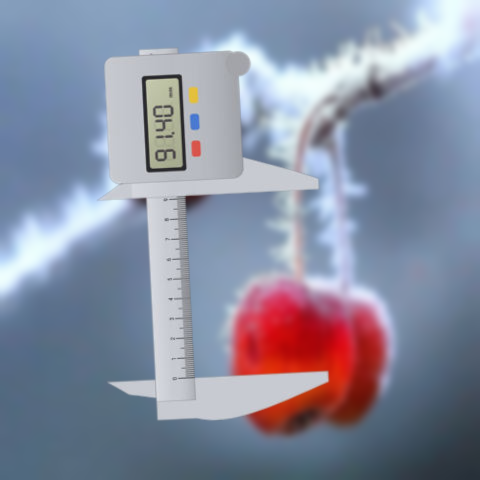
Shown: 91.40,mm
